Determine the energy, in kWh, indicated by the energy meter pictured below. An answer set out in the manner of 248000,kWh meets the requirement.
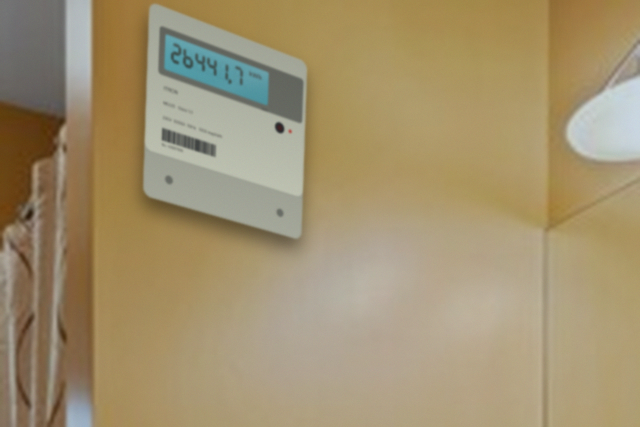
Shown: 26441.7,kWh
